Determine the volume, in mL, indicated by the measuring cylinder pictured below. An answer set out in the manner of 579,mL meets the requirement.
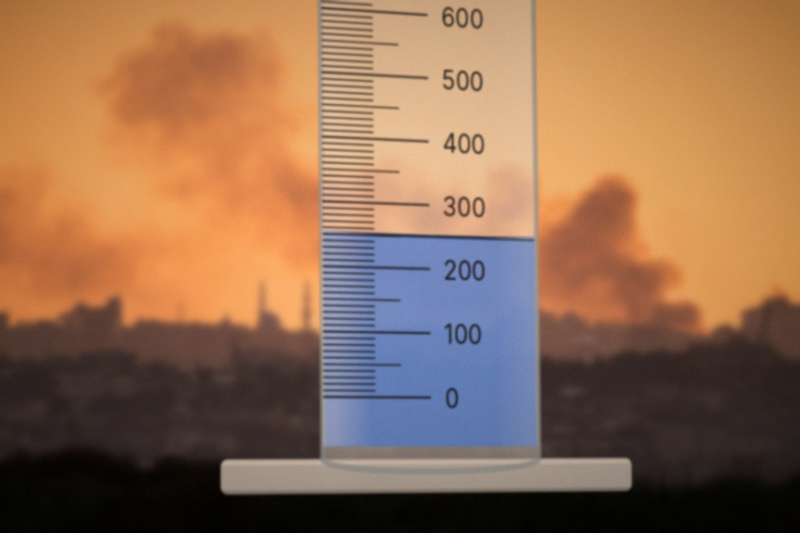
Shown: 250,mL
